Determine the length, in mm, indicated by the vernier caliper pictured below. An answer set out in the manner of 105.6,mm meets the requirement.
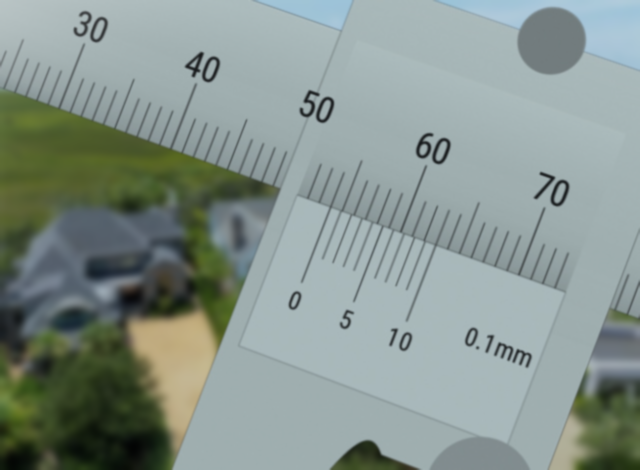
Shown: 54.0,mm
